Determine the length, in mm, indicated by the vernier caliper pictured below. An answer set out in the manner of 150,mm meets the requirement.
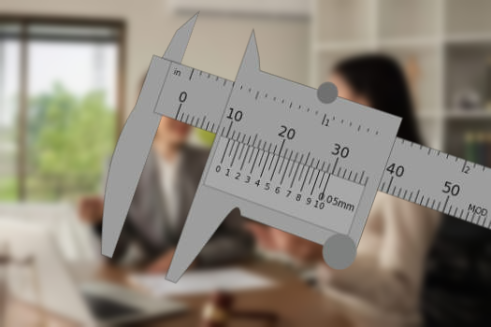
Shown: 10.6,mm
